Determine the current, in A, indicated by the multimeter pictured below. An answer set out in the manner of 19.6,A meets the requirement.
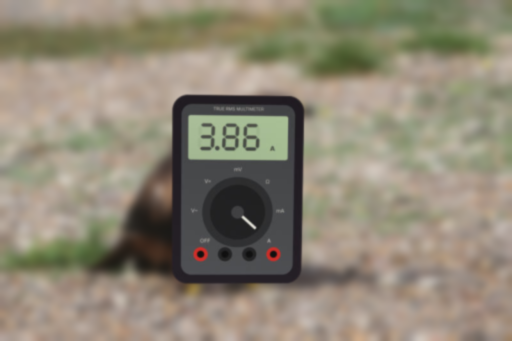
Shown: 3.86,A
